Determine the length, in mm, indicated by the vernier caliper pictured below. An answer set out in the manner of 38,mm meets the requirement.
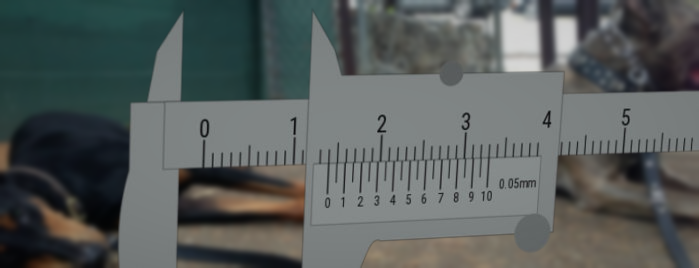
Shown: 14.0,mm
